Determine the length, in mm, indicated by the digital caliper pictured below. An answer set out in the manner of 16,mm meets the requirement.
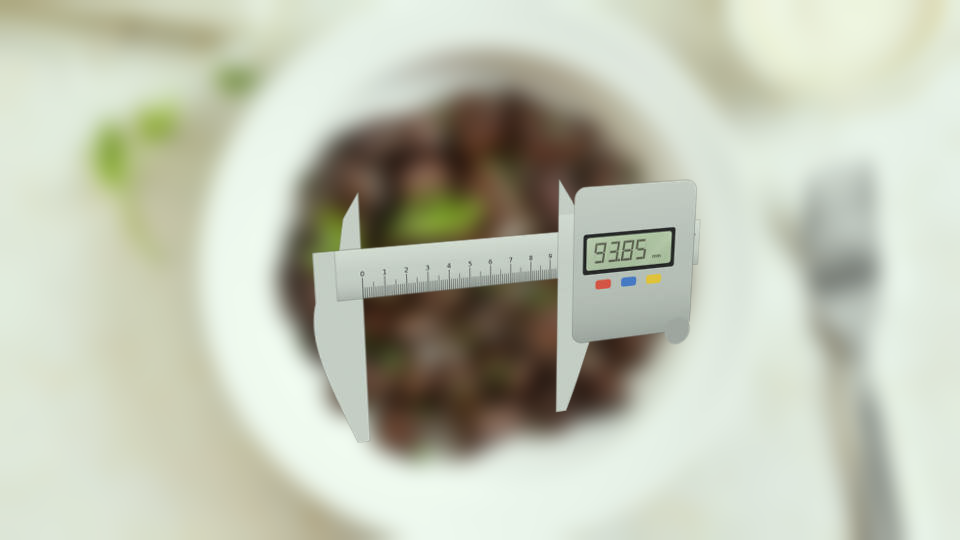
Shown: 93.85,mm
